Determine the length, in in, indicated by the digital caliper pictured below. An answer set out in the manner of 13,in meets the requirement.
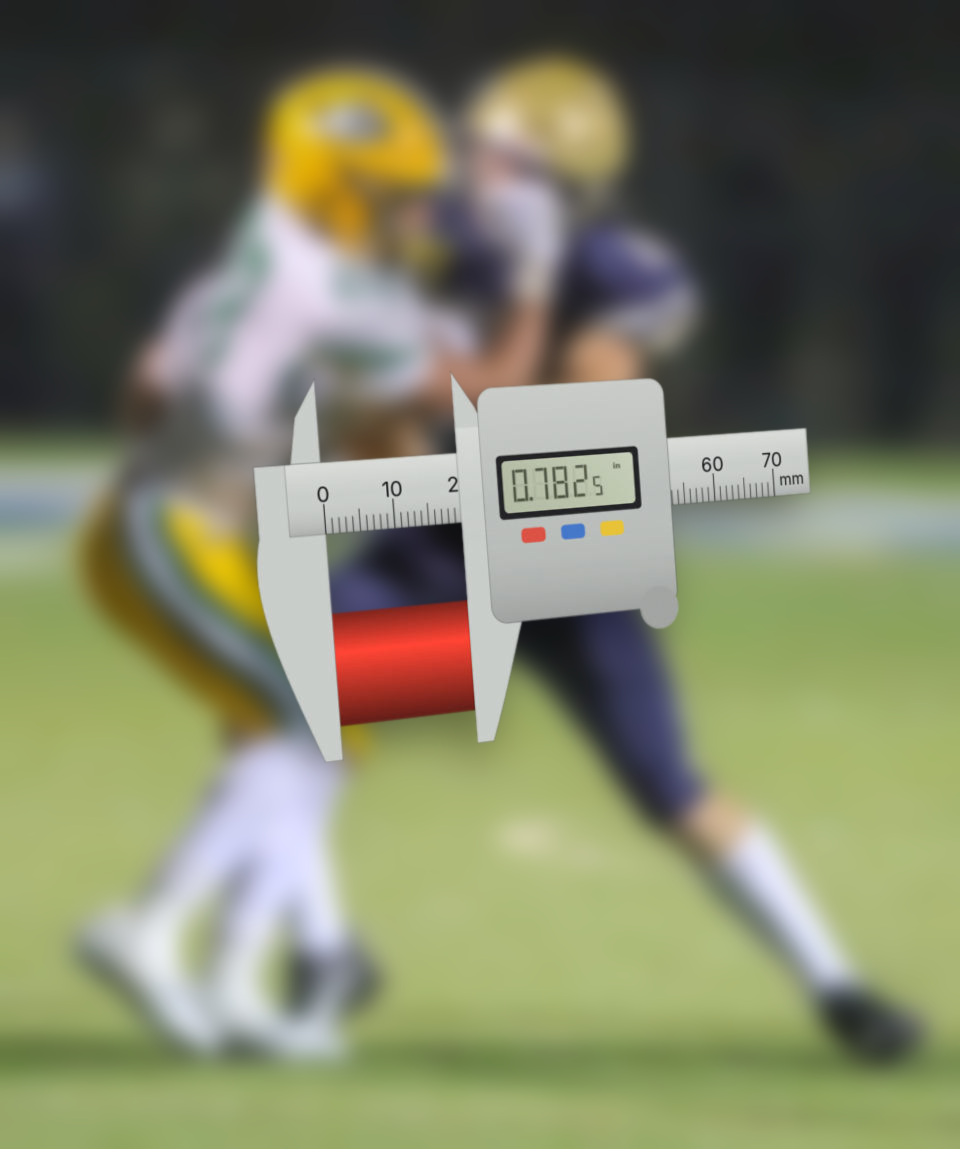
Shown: 0.7825,in
